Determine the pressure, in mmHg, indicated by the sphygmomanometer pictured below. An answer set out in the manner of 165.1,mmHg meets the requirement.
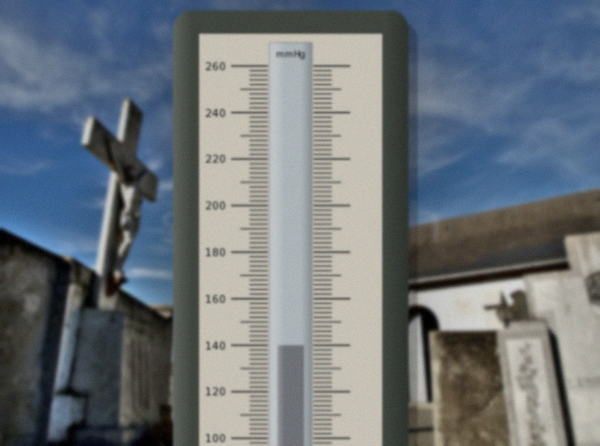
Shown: 140,mmHg
